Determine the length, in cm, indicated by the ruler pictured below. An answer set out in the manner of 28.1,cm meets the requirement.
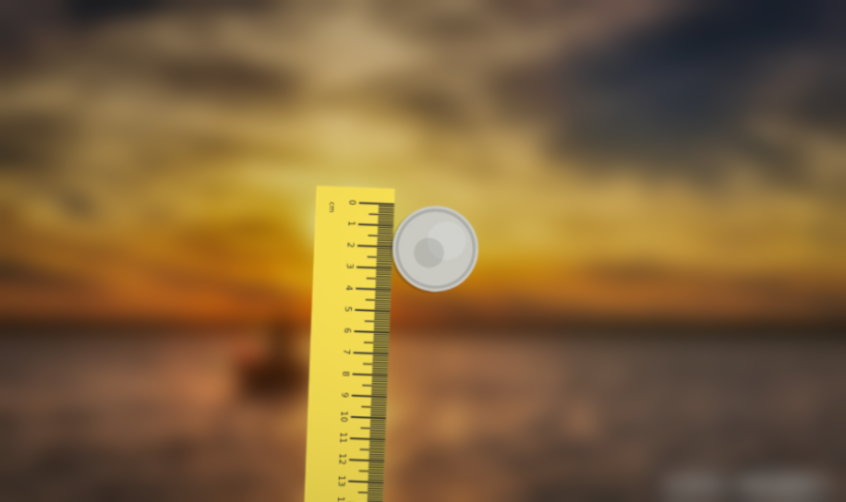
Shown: 4,cm
